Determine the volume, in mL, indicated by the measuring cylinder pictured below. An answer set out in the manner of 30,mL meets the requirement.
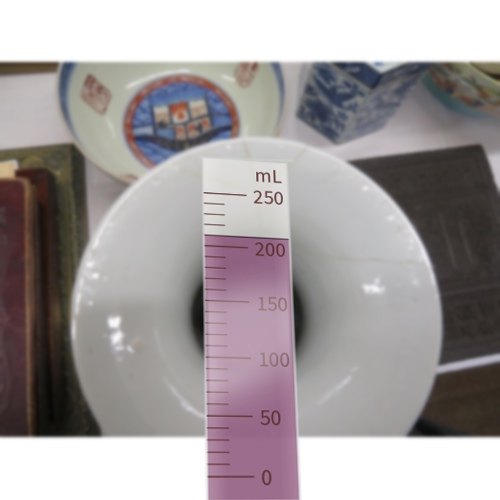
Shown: 210,mL
